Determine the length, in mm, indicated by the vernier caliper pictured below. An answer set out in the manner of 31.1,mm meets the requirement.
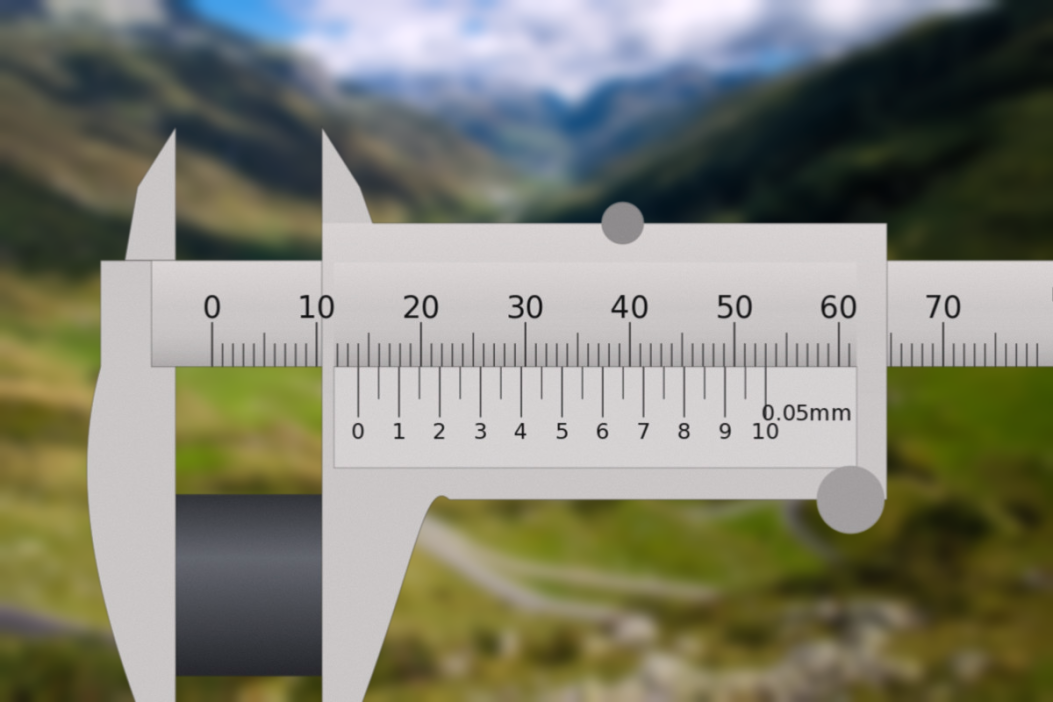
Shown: 14.0,mm
